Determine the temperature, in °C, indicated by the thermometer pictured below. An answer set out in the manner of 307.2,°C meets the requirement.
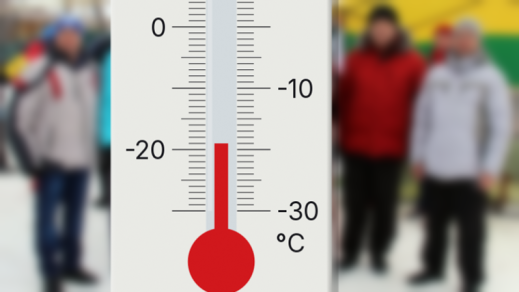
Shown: -19,°C
